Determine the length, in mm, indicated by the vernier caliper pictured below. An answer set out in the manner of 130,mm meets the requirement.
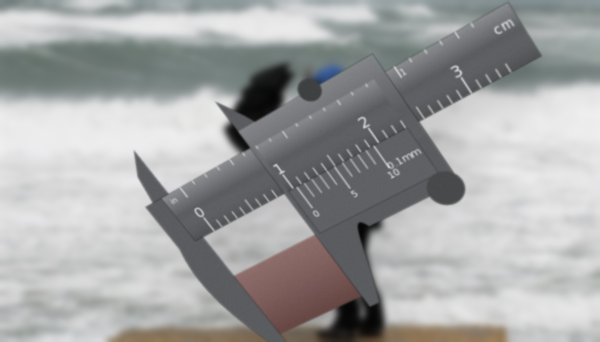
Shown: 10.4,mm
